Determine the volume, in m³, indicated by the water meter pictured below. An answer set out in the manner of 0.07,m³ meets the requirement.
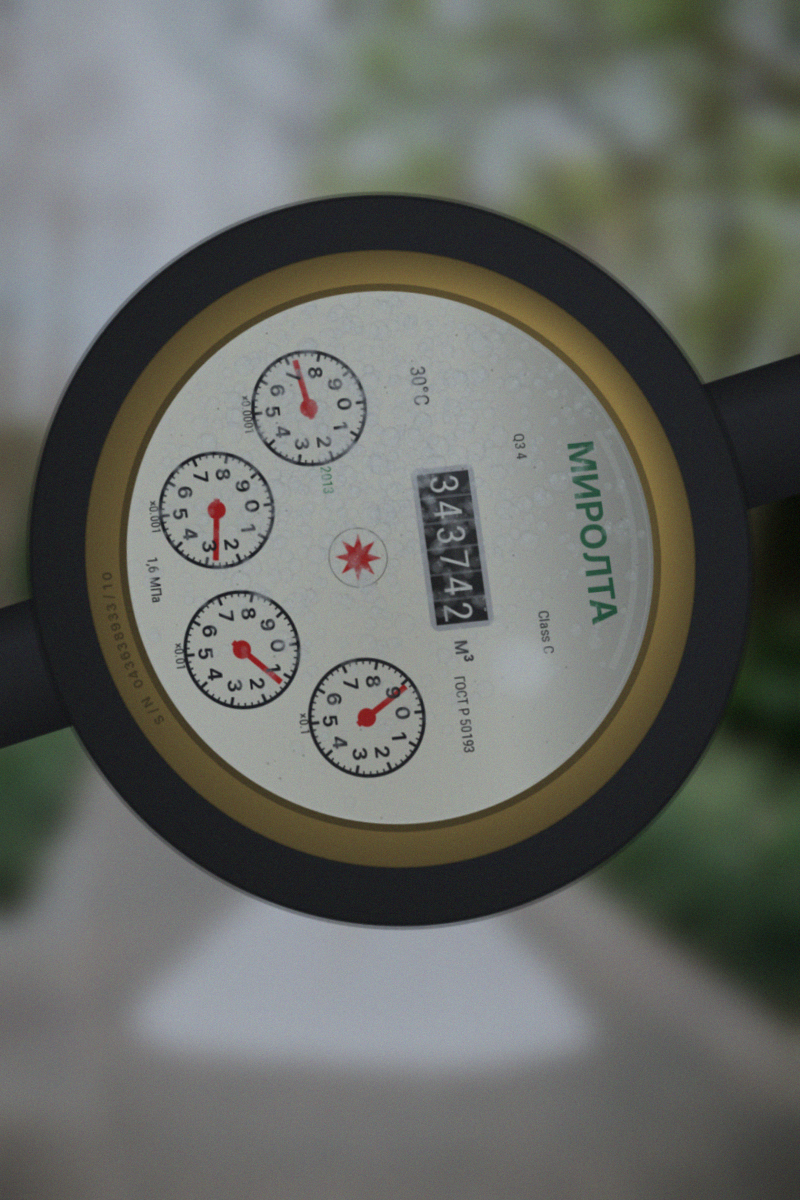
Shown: 343741.9127,m³
